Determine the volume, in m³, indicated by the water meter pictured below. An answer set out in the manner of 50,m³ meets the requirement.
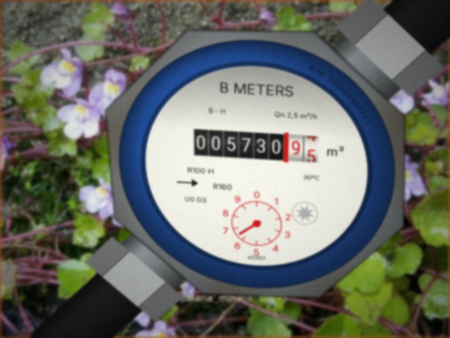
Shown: 5730.946,m³
